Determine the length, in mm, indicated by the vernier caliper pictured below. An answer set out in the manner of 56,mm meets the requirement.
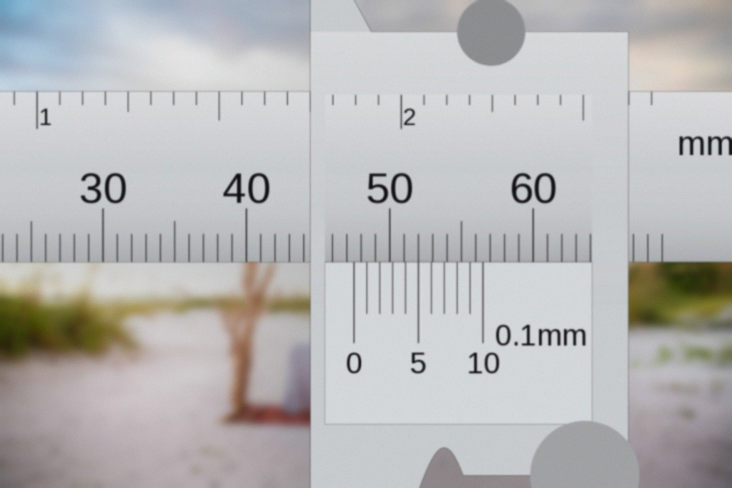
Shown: 47.5,mm
